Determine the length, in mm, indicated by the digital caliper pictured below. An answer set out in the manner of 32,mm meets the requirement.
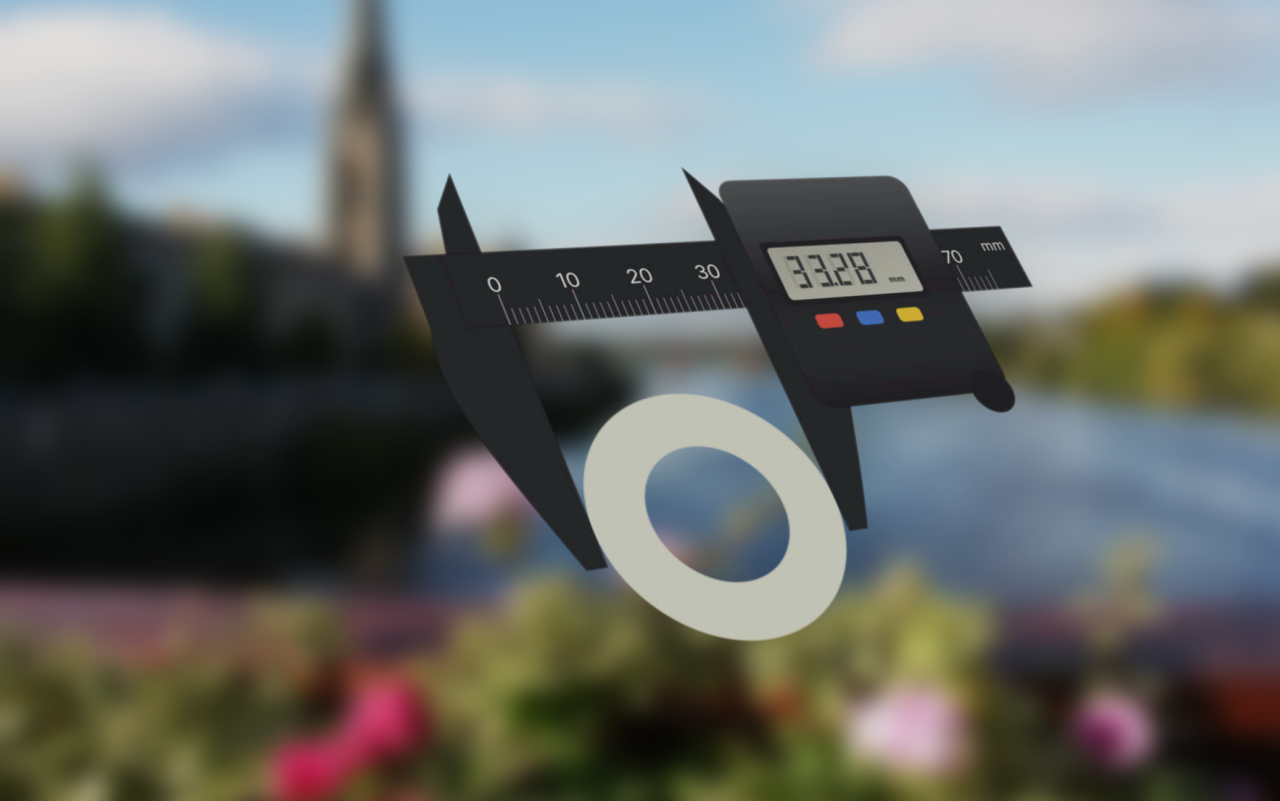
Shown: 33.28,mm
